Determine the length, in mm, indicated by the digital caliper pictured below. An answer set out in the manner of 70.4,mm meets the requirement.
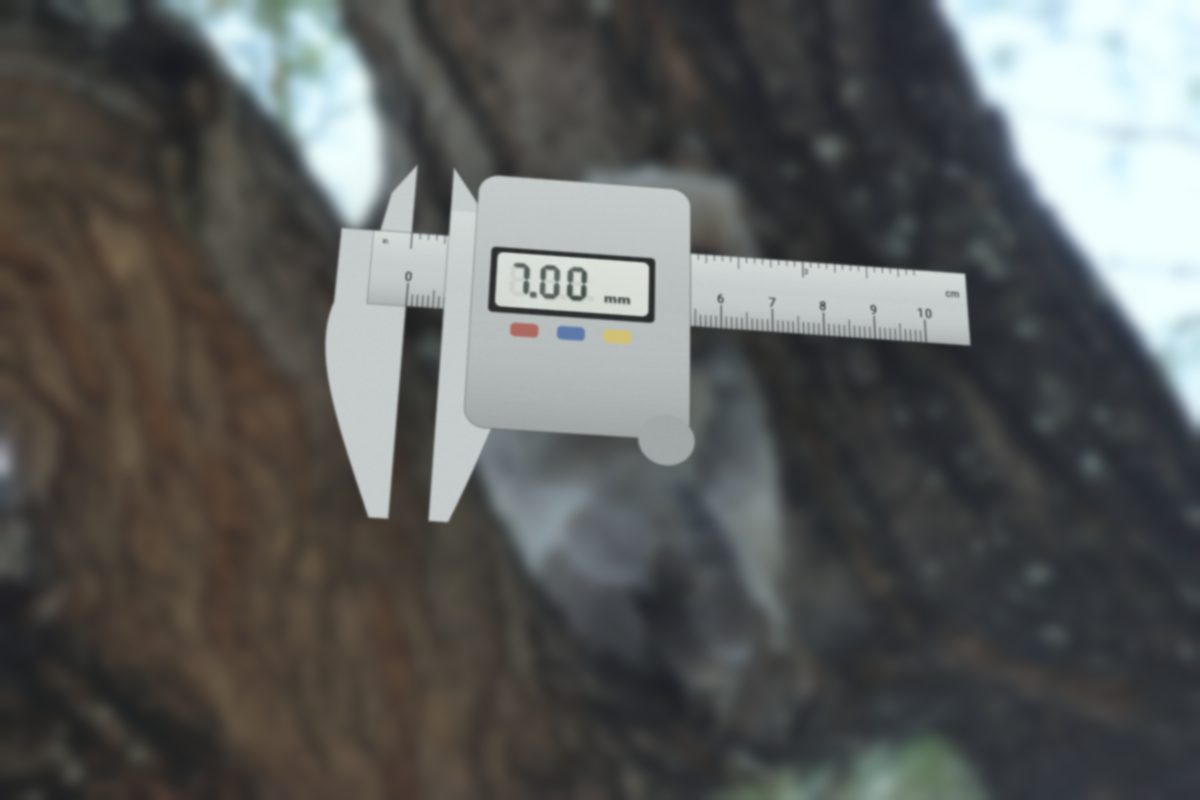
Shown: 7.00,mm
